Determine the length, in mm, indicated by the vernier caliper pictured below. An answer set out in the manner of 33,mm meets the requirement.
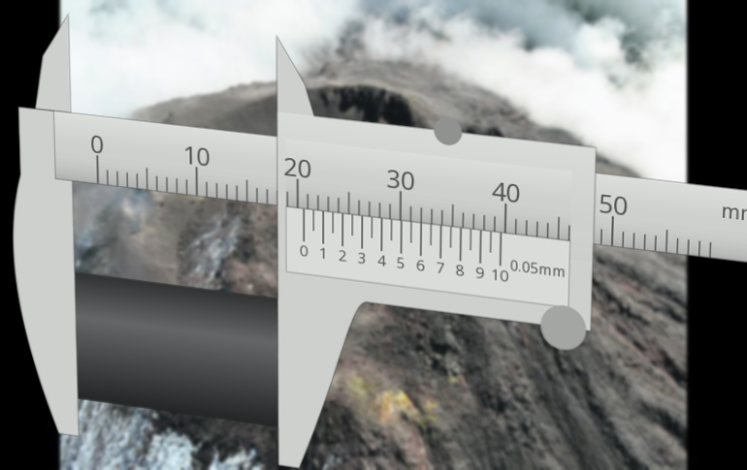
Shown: 20.6,mm
